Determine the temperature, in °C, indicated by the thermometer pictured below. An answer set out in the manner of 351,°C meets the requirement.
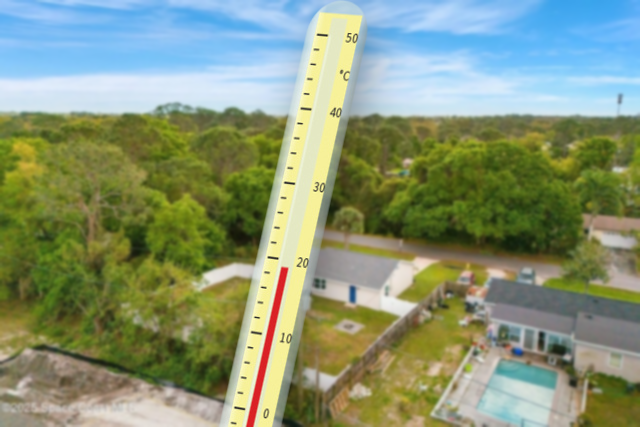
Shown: 19,°C
